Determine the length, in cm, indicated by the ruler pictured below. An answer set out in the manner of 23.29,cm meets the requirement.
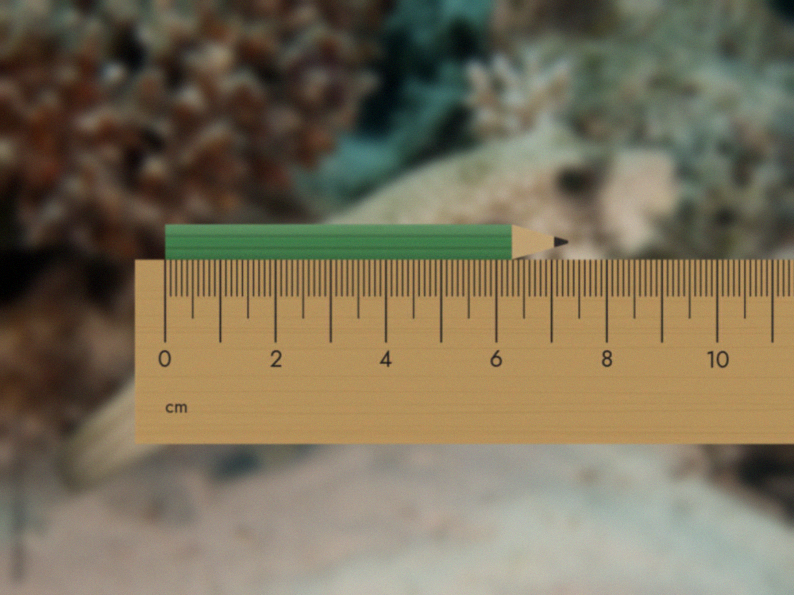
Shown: 7.3,cm
